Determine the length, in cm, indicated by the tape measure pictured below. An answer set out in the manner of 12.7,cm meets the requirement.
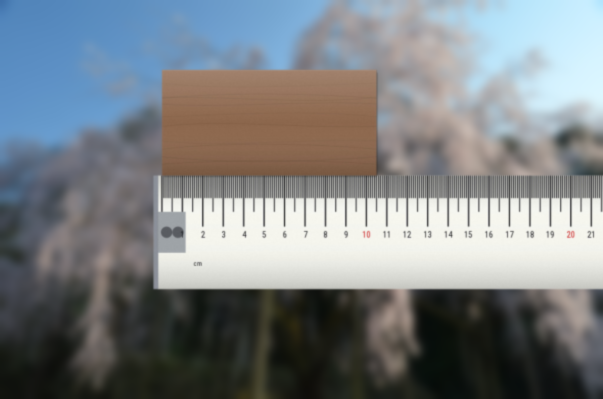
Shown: 10.5,cm
